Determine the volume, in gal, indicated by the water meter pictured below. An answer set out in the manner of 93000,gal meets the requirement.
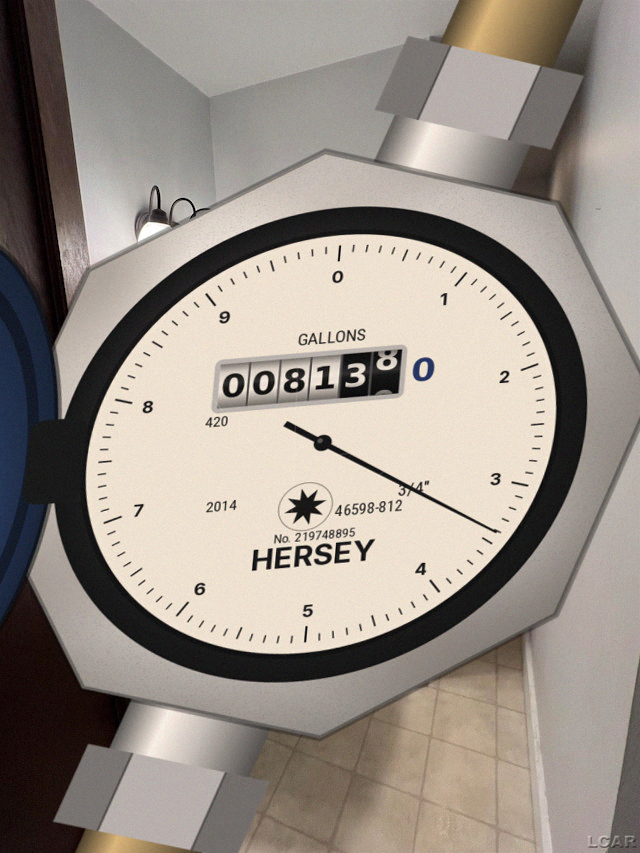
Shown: 81383.4,gal
